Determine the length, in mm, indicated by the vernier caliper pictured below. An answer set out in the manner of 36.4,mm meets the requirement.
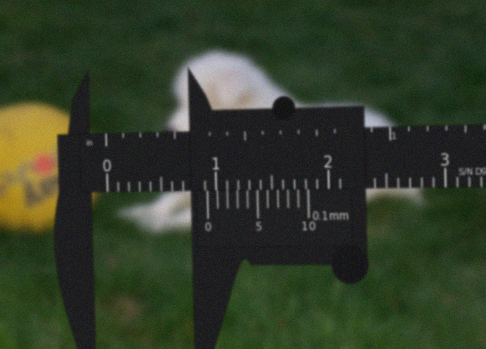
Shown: 9.2,mm
